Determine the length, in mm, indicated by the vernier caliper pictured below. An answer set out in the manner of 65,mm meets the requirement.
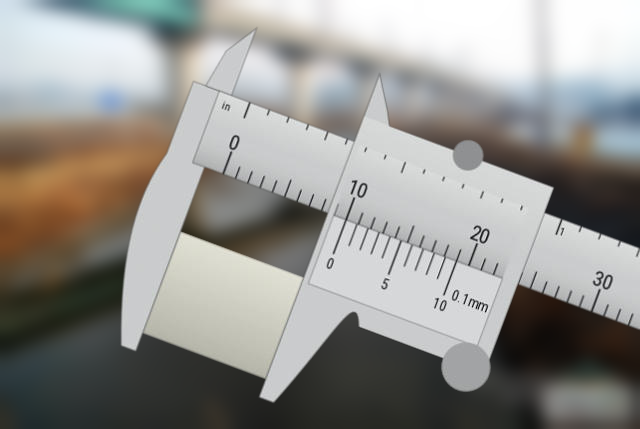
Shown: 10.0,mm
